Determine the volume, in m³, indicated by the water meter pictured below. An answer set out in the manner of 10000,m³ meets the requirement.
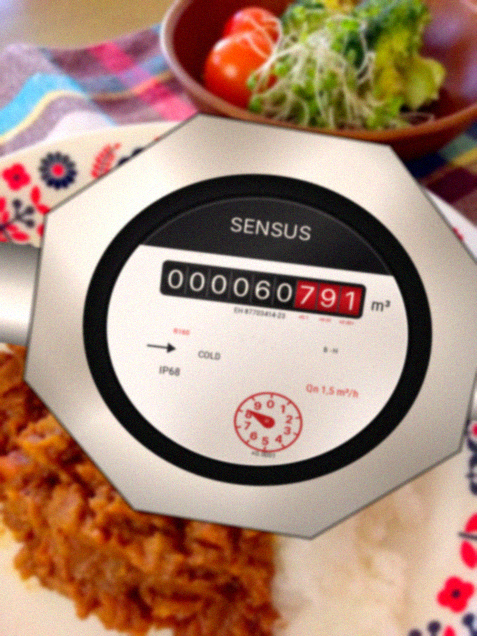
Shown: 60.7918,m³
